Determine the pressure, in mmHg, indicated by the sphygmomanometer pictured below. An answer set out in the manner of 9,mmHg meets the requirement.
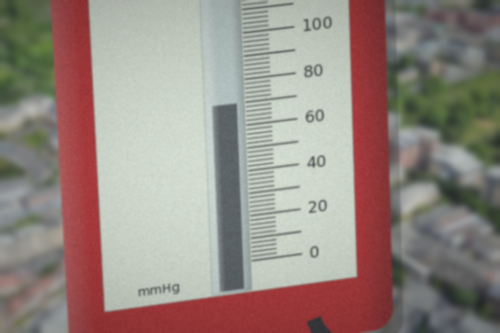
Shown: 70,mmHg
